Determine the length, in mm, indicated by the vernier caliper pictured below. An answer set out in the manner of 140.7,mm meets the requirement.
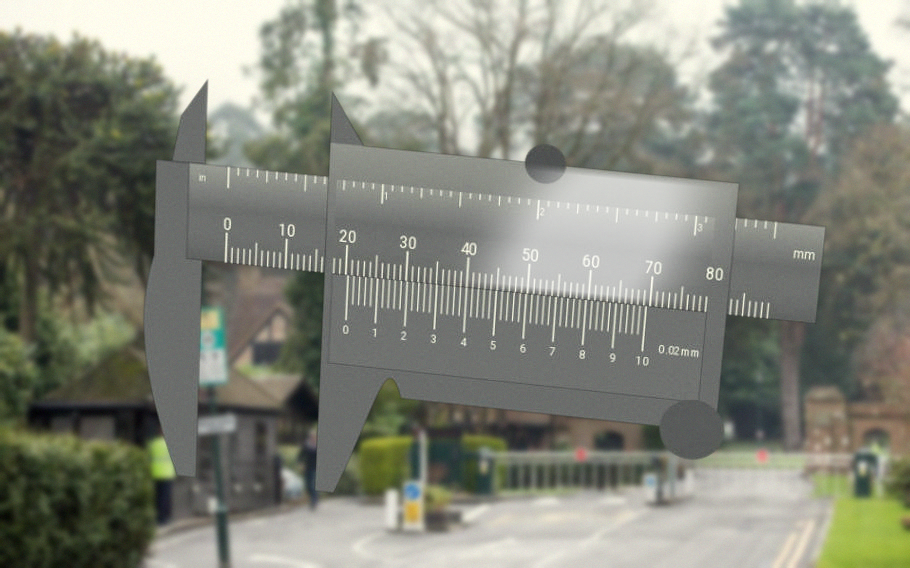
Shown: 20.4,mm
